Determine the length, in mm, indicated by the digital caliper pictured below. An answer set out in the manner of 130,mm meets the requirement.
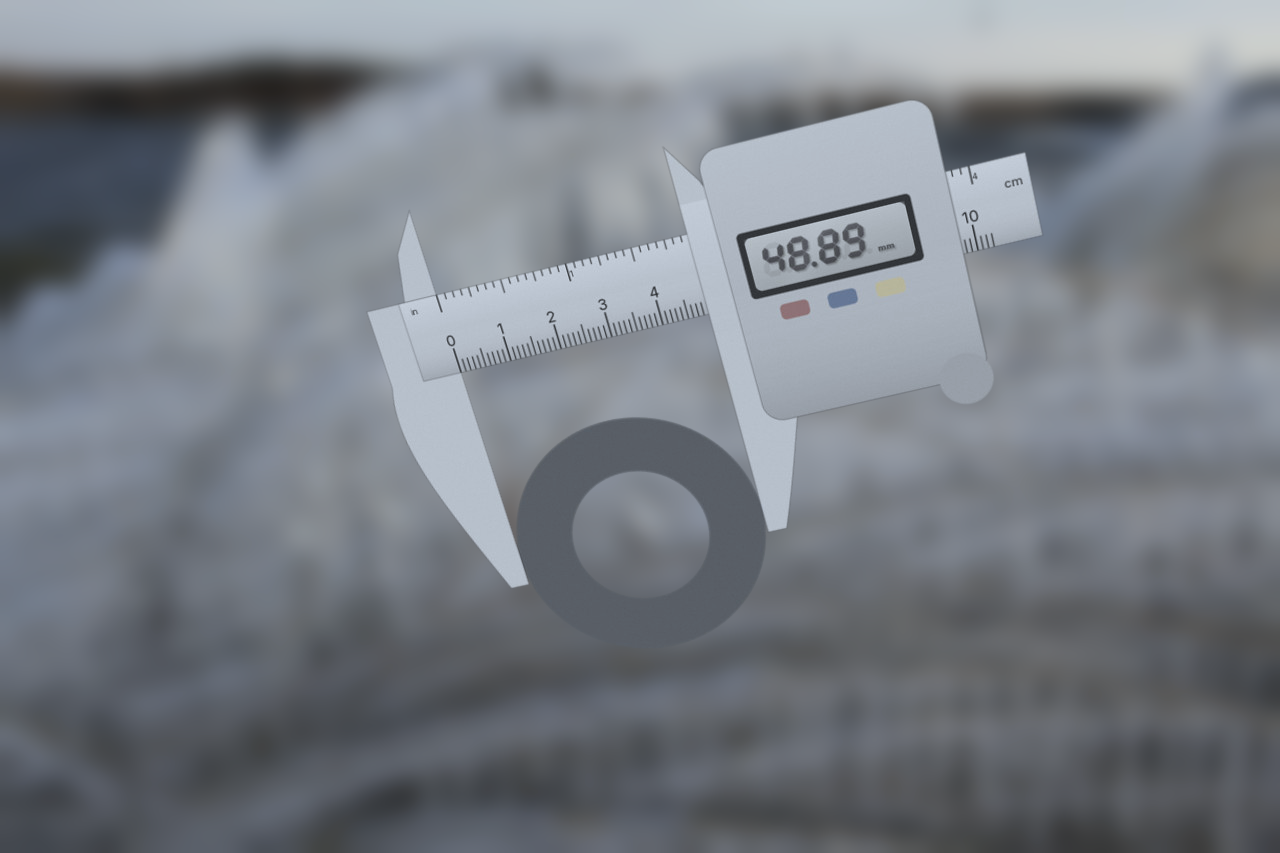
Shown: 48.89,mm
